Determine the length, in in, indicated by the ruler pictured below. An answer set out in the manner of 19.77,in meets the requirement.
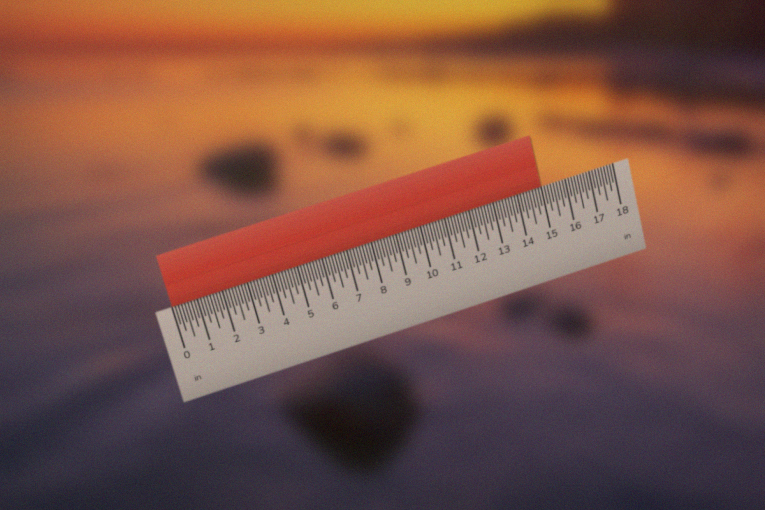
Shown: 15,in
